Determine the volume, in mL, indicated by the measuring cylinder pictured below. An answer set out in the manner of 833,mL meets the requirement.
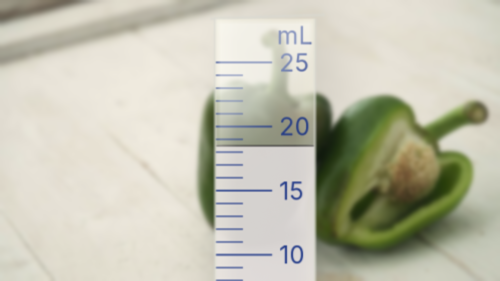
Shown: 18.5,mL
